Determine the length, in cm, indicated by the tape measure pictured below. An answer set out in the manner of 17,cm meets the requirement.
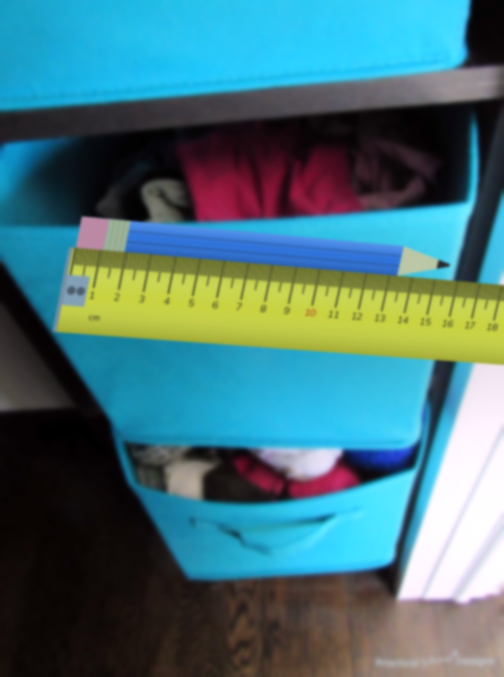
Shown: 15.5,cm
